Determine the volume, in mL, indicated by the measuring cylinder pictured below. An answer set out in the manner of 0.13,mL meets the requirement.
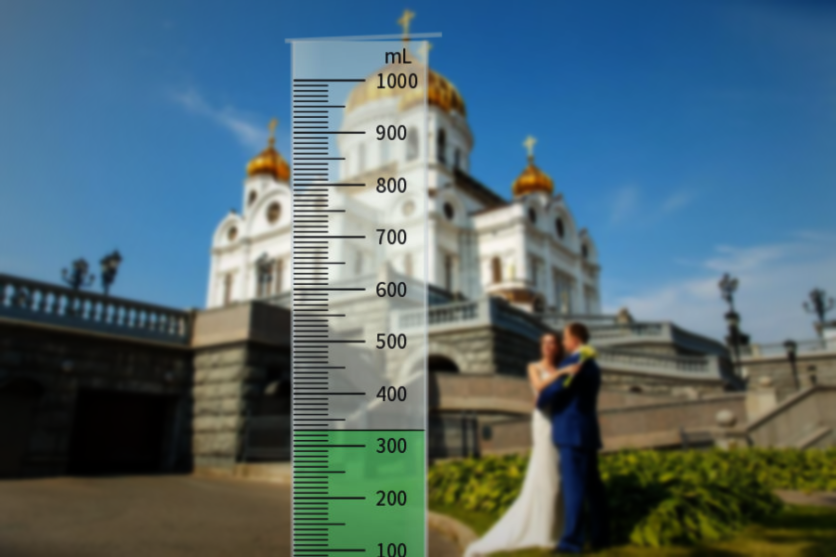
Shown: 330,mL
